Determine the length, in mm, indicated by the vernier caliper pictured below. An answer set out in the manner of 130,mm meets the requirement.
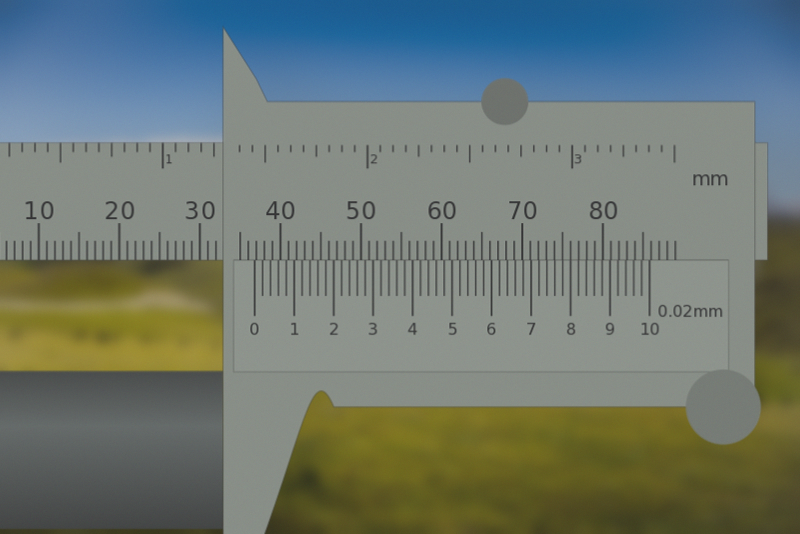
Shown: 36.8,mm
